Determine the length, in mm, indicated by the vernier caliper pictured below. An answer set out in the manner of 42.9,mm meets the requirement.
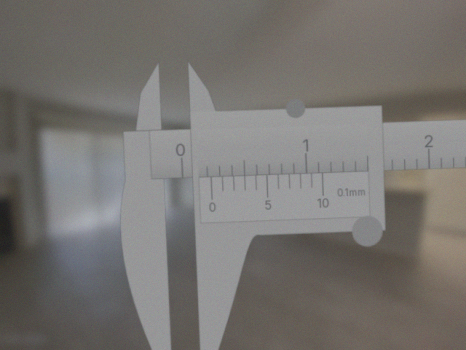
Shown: 2.3,mm
